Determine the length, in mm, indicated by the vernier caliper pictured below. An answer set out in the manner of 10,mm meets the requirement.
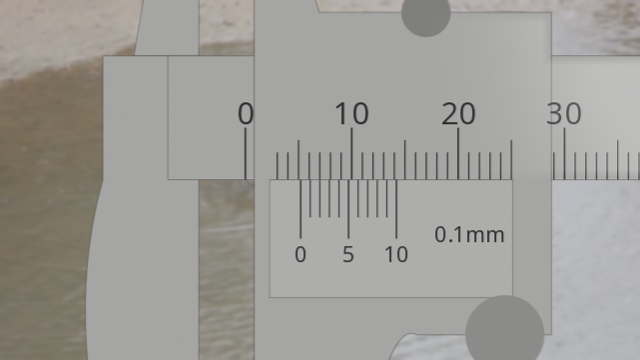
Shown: 5.2,mm
